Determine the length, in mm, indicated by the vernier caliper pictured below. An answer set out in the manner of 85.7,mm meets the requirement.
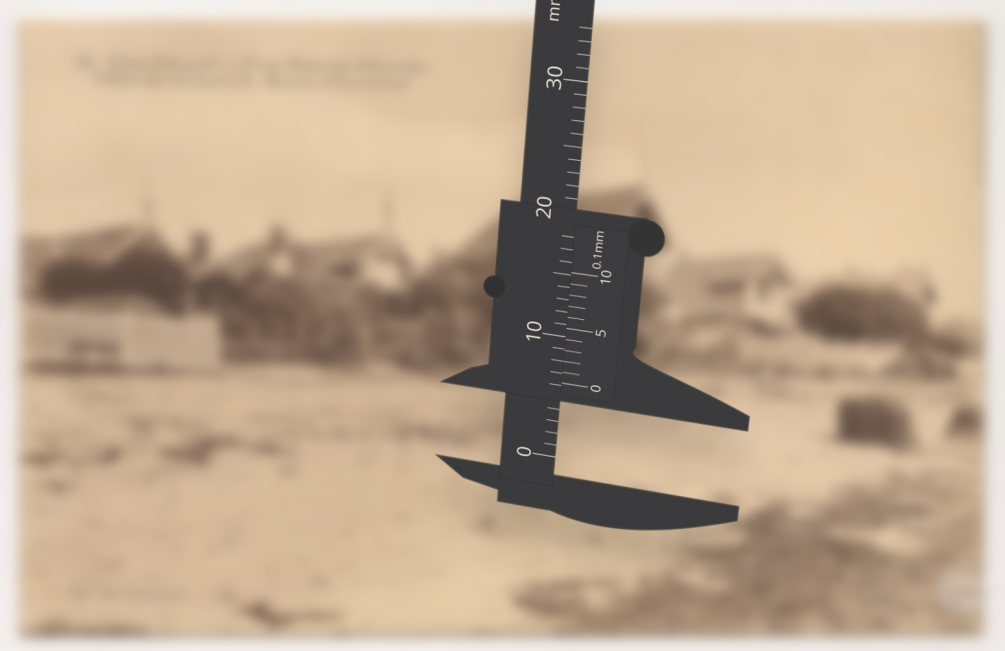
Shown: 6.2,mm
